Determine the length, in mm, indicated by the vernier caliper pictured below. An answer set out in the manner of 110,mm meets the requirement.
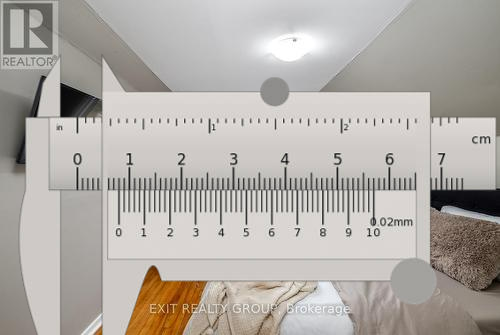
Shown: 8.0,mm
